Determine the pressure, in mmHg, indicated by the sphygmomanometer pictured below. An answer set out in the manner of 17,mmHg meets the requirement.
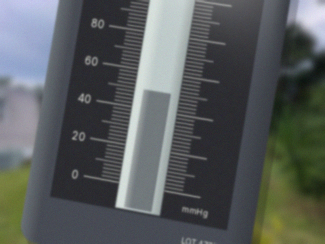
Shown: 50,mmHg
